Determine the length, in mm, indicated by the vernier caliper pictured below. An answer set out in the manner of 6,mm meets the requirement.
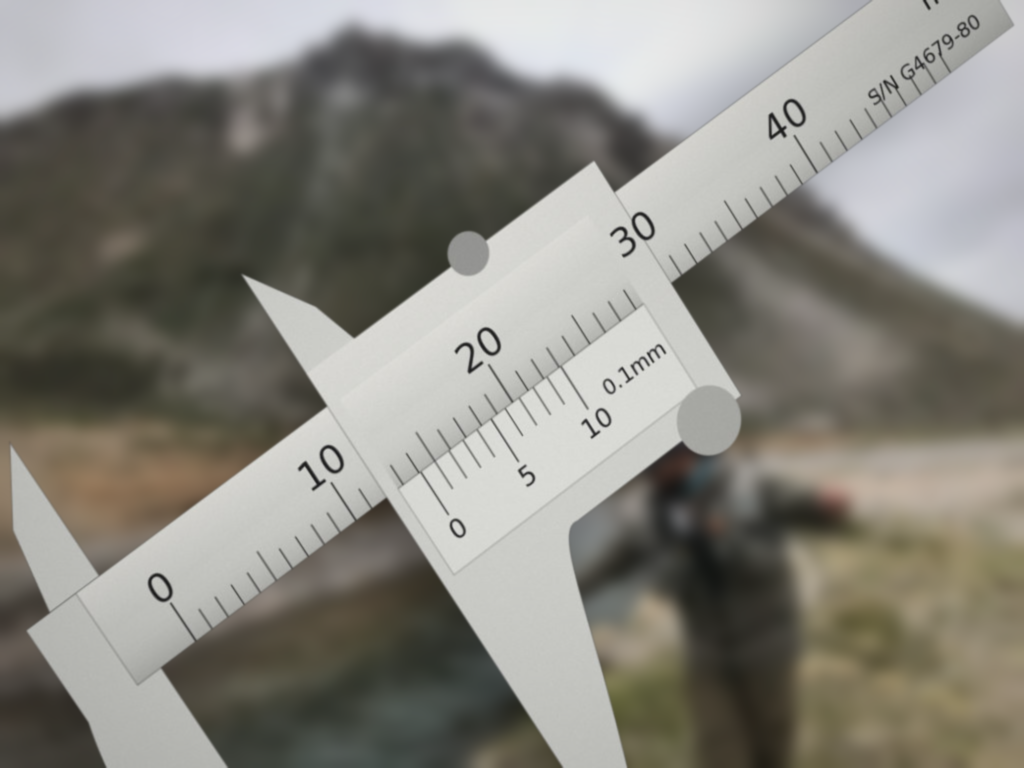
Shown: 14.1,mm
